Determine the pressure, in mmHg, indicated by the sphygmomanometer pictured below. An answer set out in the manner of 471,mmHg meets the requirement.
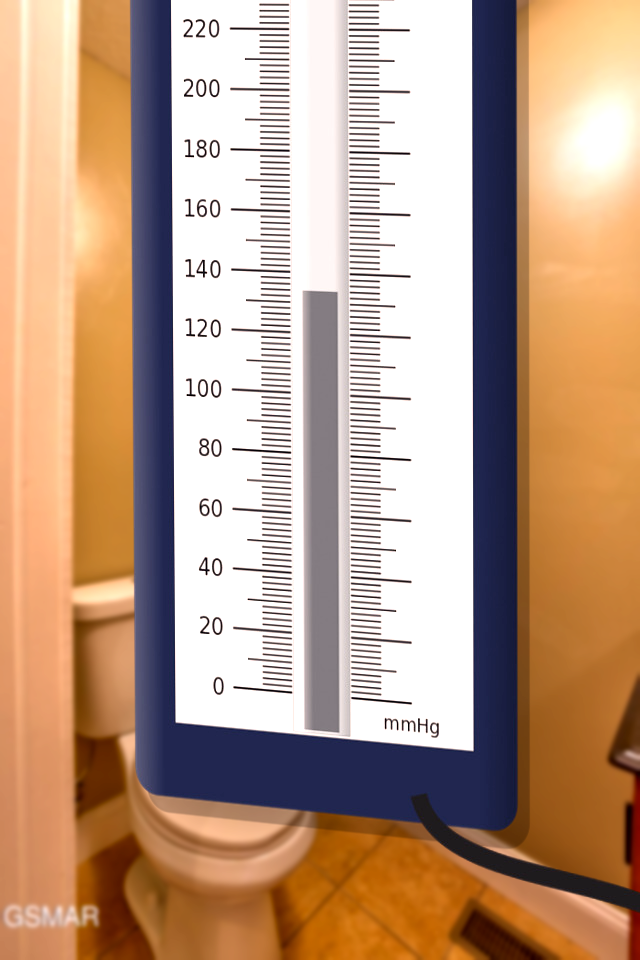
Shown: 134,mmHg
